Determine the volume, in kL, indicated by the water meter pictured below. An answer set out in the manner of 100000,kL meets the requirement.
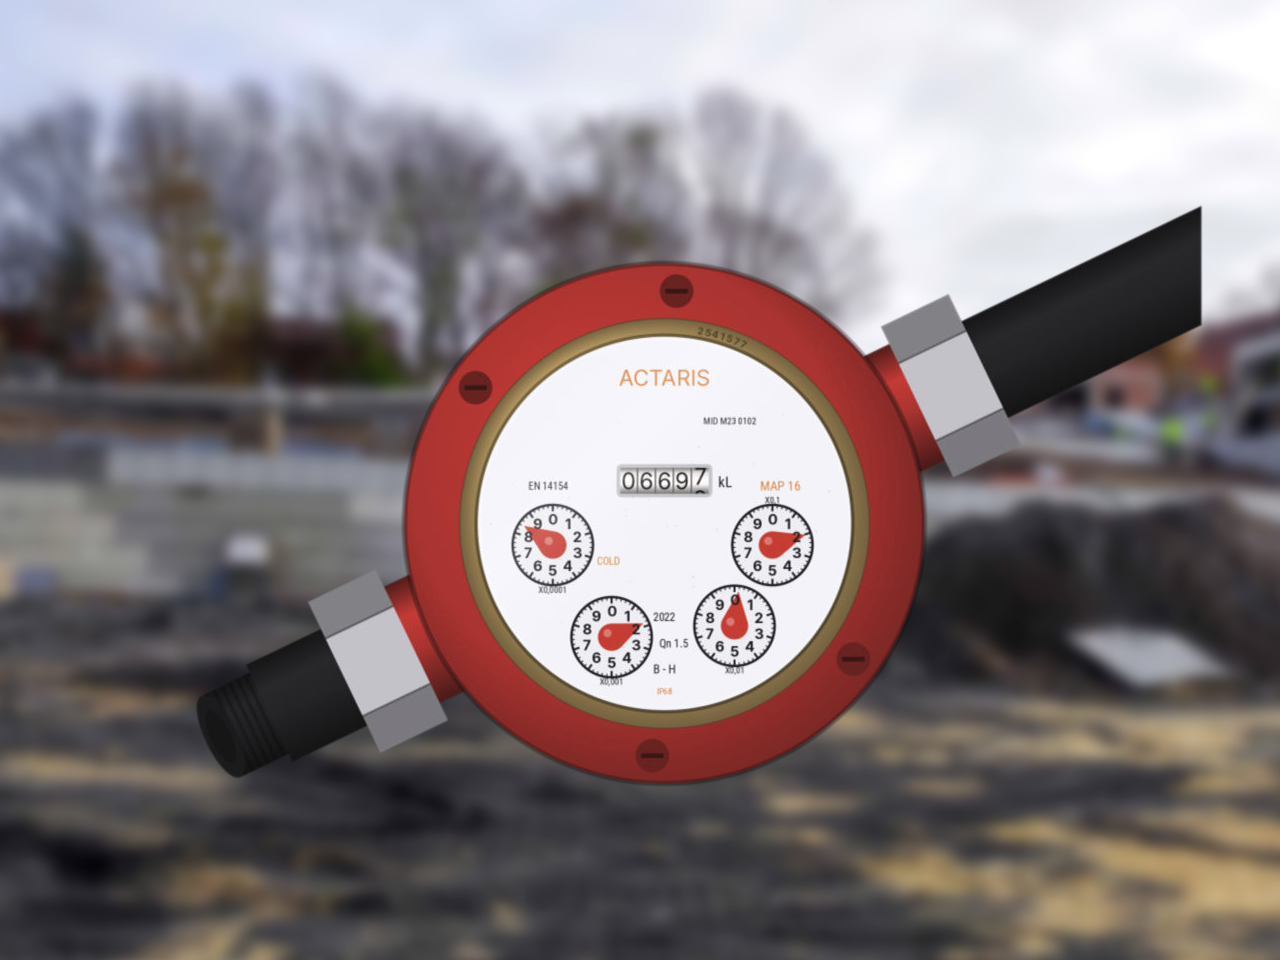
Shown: 6697.2018,kL
